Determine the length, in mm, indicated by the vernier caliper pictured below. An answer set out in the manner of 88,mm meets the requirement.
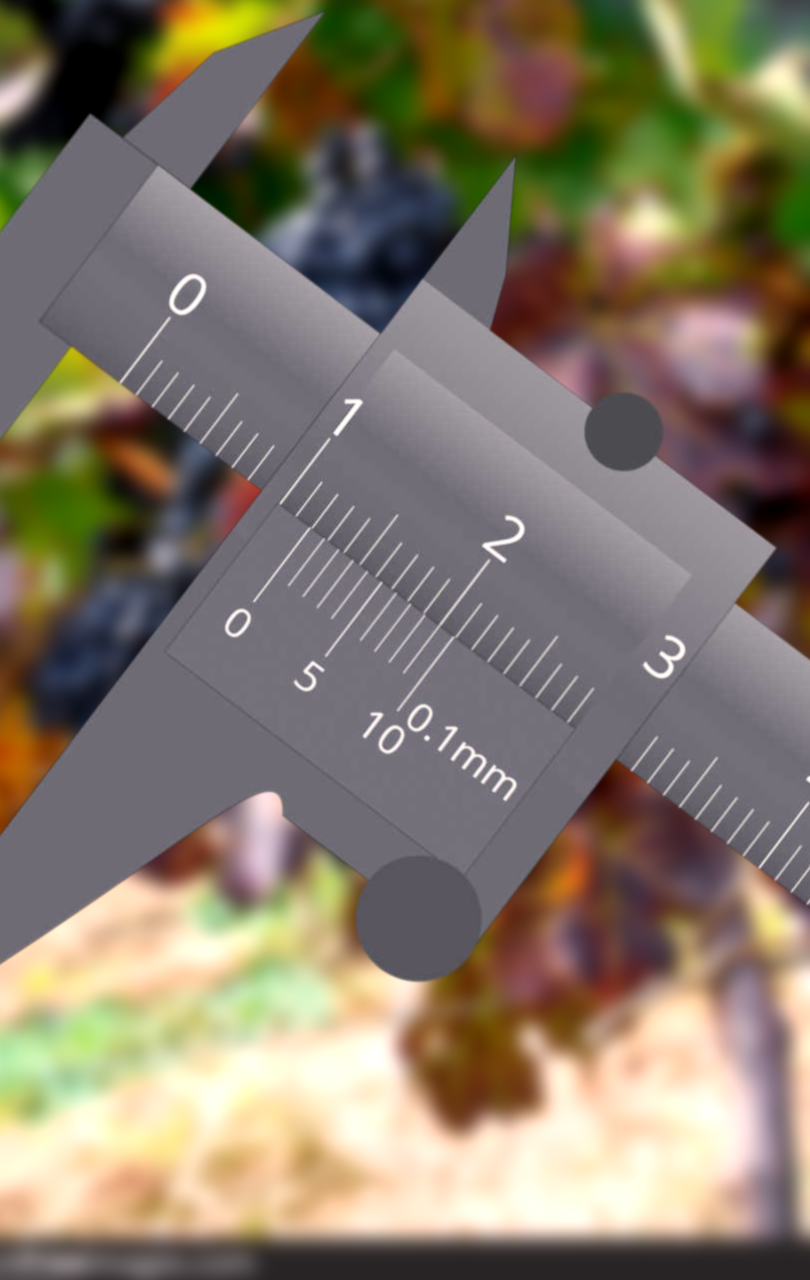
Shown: 11.9,mm
